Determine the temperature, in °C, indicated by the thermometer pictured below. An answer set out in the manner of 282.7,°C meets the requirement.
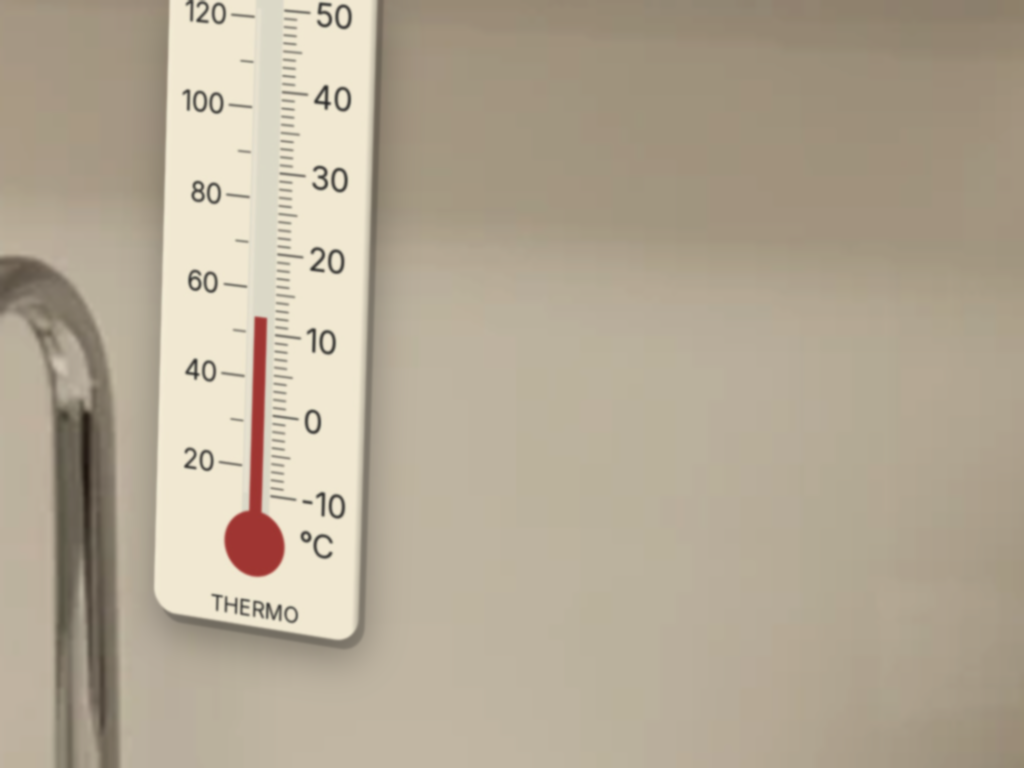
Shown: 12,°C
